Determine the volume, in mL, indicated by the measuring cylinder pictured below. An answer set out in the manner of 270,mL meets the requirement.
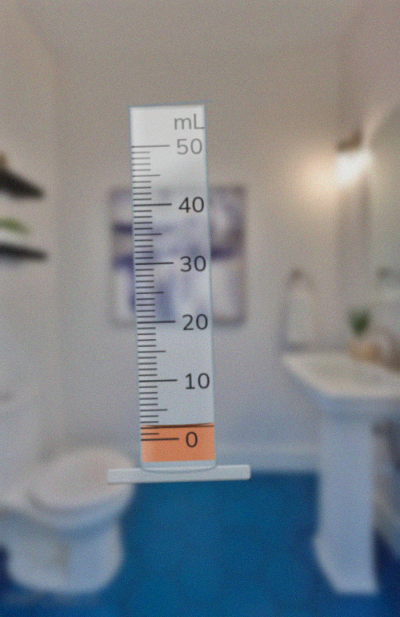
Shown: 2,mL
